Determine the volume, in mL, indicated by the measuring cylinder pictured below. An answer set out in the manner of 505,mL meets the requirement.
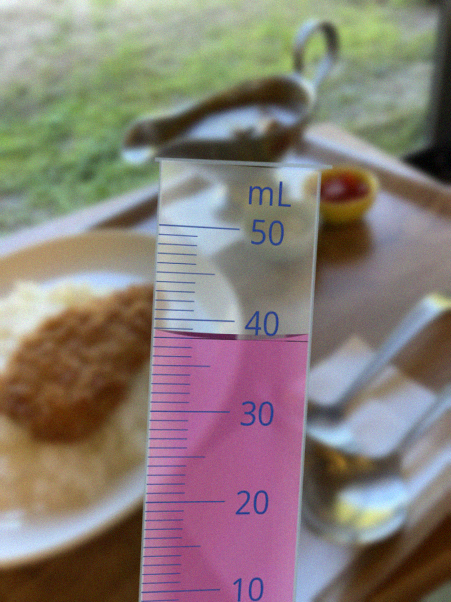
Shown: 38,mL
